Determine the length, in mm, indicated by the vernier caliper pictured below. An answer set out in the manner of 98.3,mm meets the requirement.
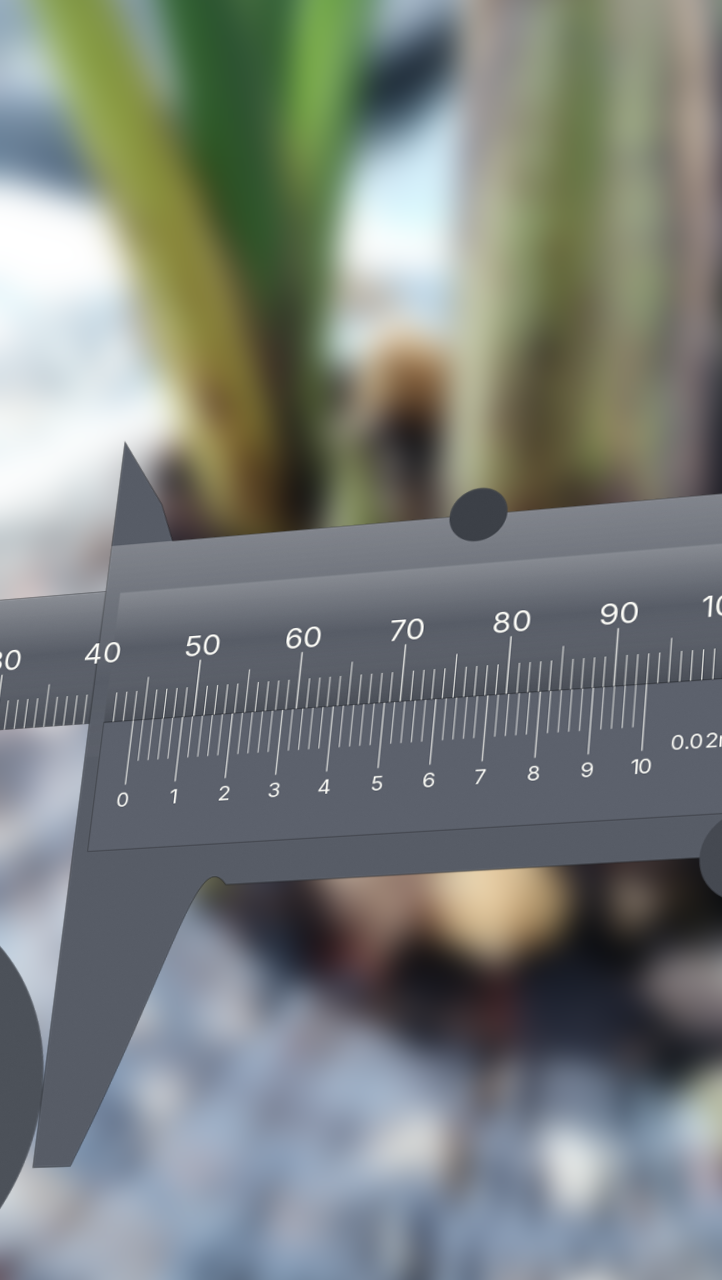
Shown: 44.0,mm
